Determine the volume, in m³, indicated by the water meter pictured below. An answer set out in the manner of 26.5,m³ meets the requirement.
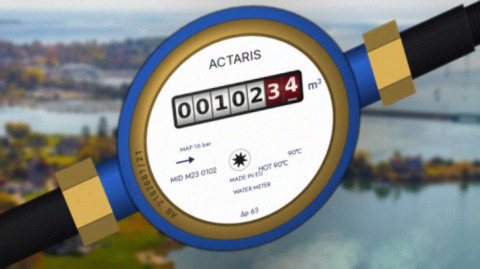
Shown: 102.34,m³
